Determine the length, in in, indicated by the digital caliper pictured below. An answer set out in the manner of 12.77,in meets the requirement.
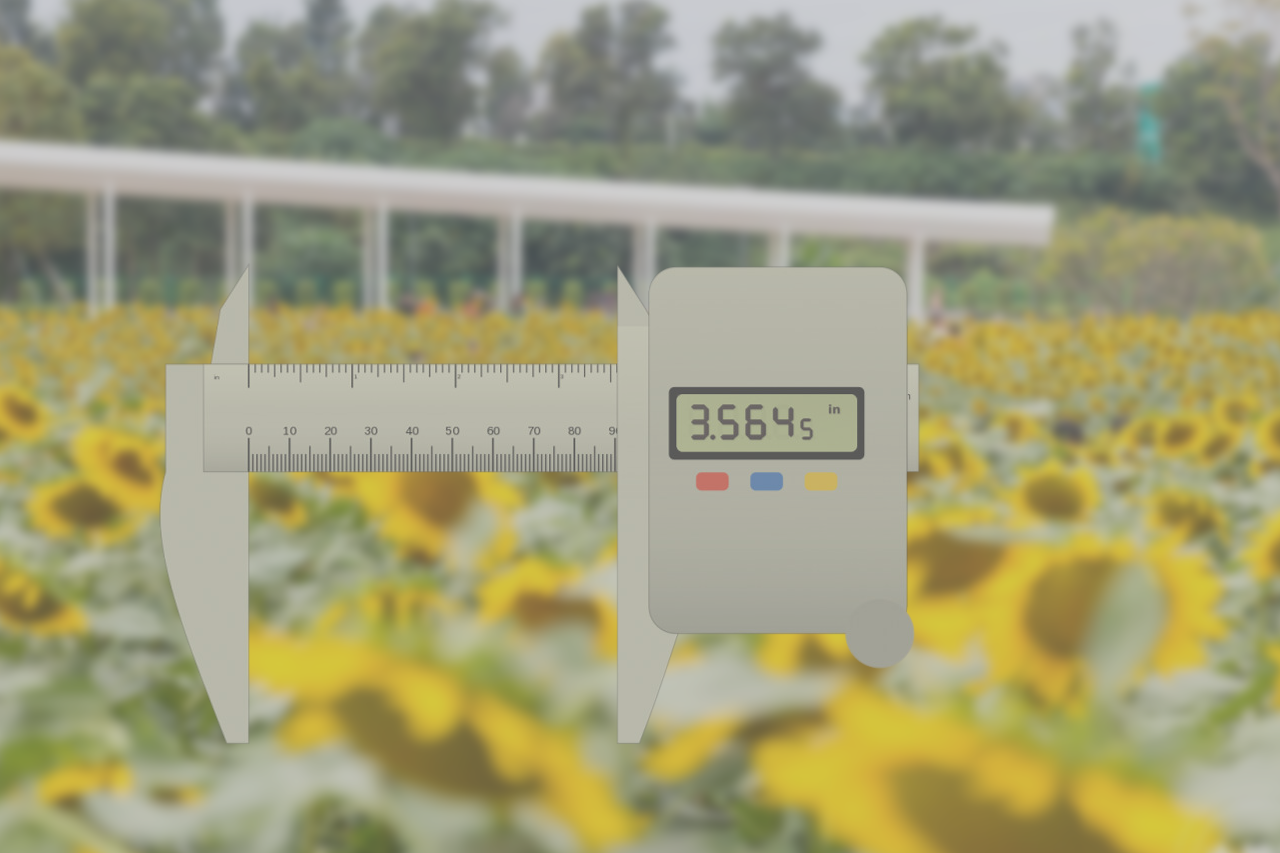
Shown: 3.5645,in
